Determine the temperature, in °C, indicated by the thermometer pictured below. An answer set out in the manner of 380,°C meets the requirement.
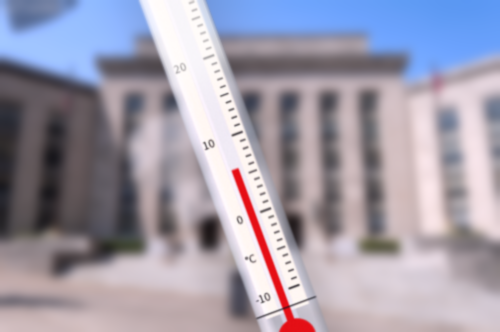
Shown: 6,°C
